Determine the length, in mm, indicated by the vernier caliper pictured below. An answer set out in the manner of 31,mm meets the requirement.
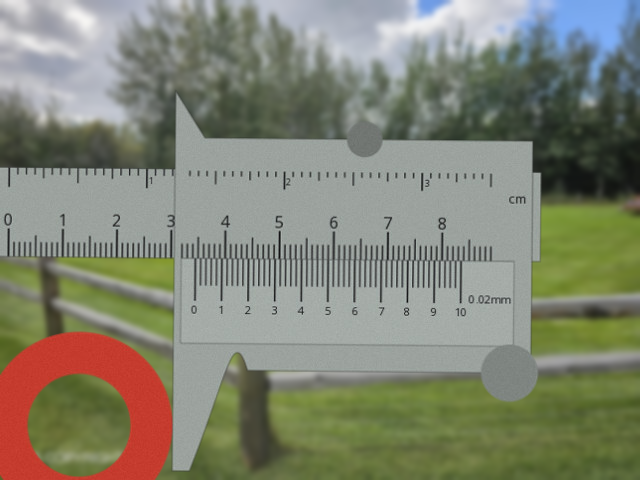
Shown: 34.5,mm
